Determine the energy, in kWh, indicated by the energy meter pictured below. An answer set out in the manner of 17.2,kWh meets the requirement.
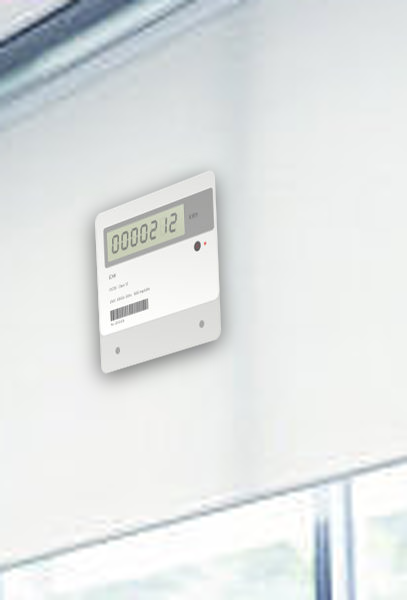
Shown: 212,kWh
